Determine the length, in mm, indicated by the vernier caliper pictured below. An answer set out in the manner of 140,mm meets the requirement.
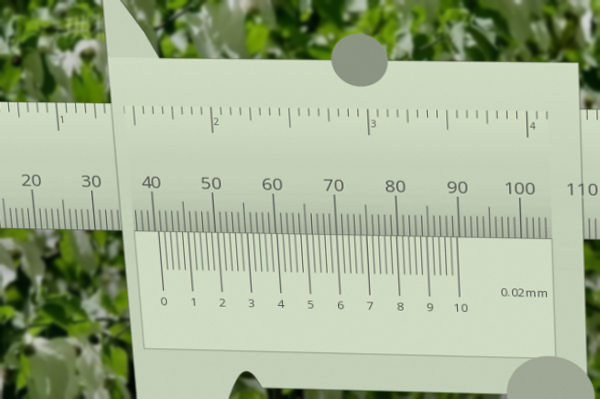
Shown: 40.6,mm
